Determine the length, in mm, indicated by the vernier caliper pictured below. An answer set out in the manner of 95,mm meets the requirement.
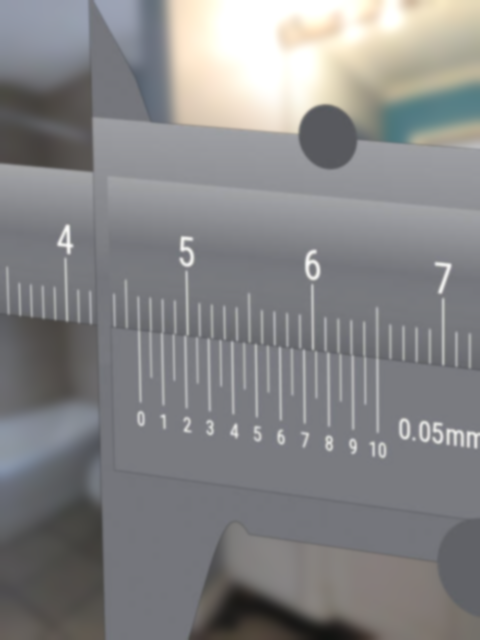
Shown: 46.0,mm
